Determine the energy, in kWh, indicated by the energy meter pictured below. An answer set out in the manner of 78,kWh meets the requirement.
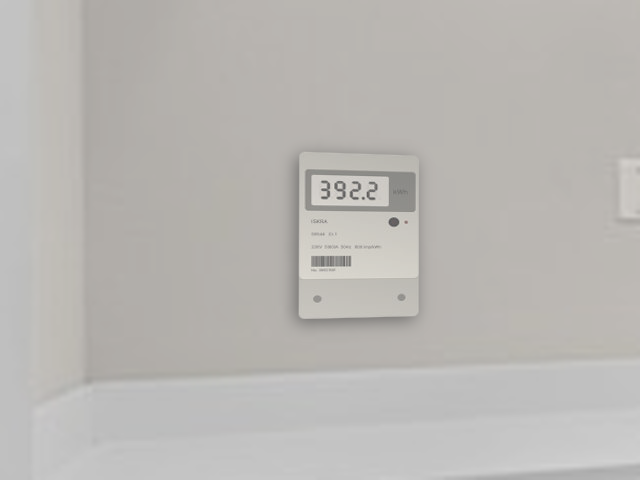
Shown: 392.2,kWh
